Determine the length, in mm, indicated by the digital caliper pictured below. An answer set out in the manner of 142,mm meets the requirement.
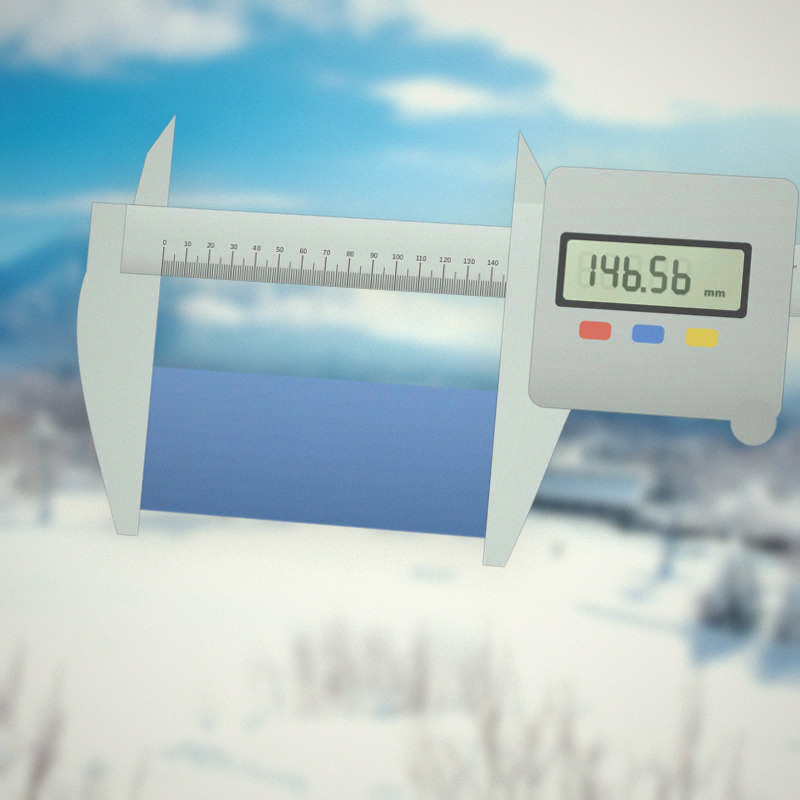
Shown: 146.56,mm
